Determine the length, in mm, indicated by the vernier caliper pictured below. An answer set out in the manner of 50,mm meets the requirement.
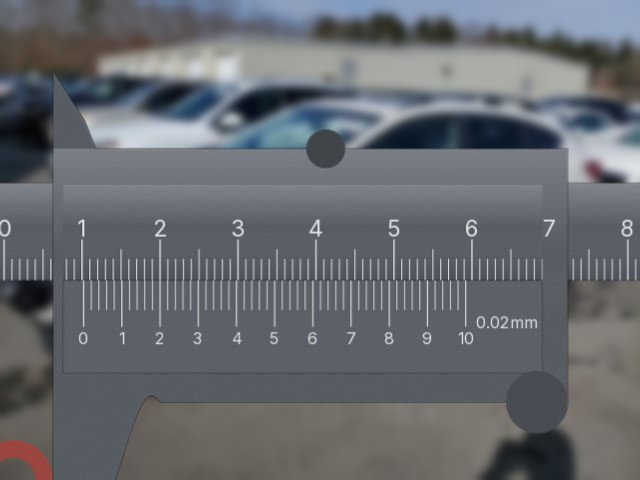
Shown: 10.2,mm
